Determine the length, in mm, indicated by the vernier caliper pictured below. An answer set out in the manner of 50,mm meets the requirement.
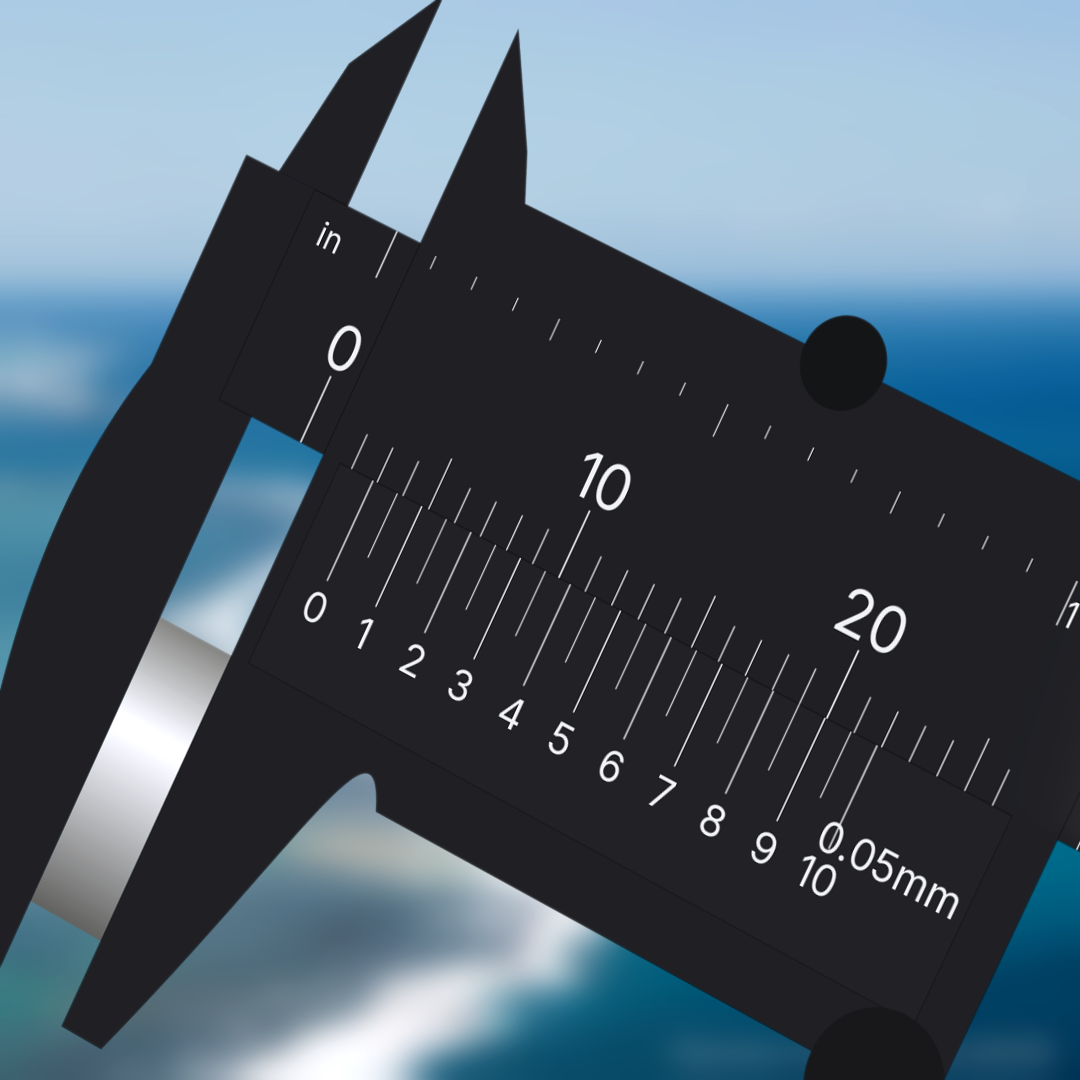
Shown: 2.85,mm
